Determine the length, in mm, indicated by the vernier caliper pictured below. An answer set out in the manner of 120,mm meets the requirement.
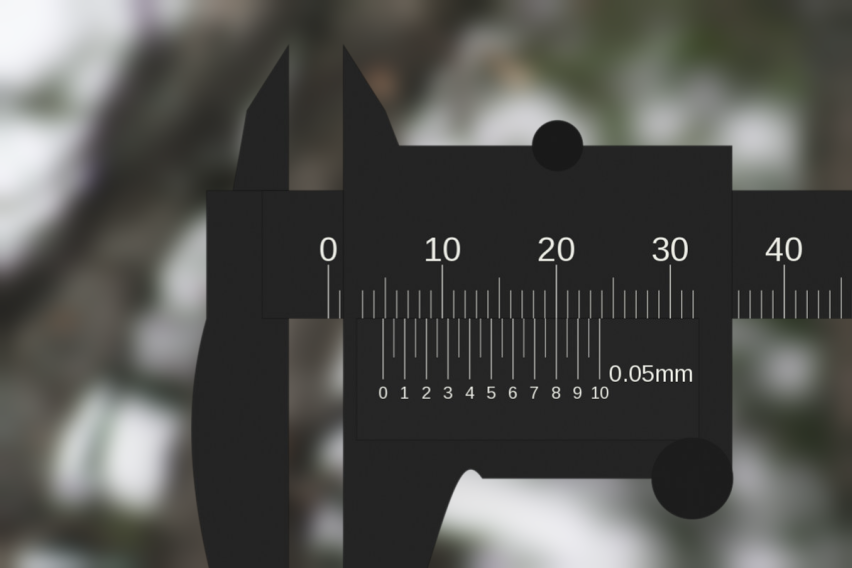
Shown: 4.8,mm
